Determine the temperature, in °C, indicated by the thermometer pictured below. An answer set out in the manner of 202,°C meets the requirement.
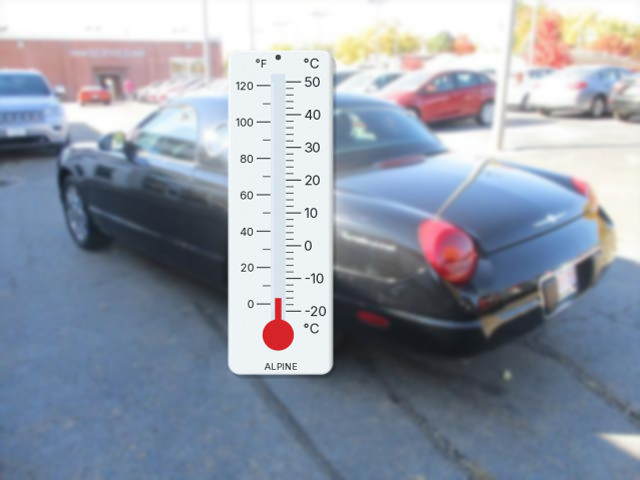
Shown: -16,°C
